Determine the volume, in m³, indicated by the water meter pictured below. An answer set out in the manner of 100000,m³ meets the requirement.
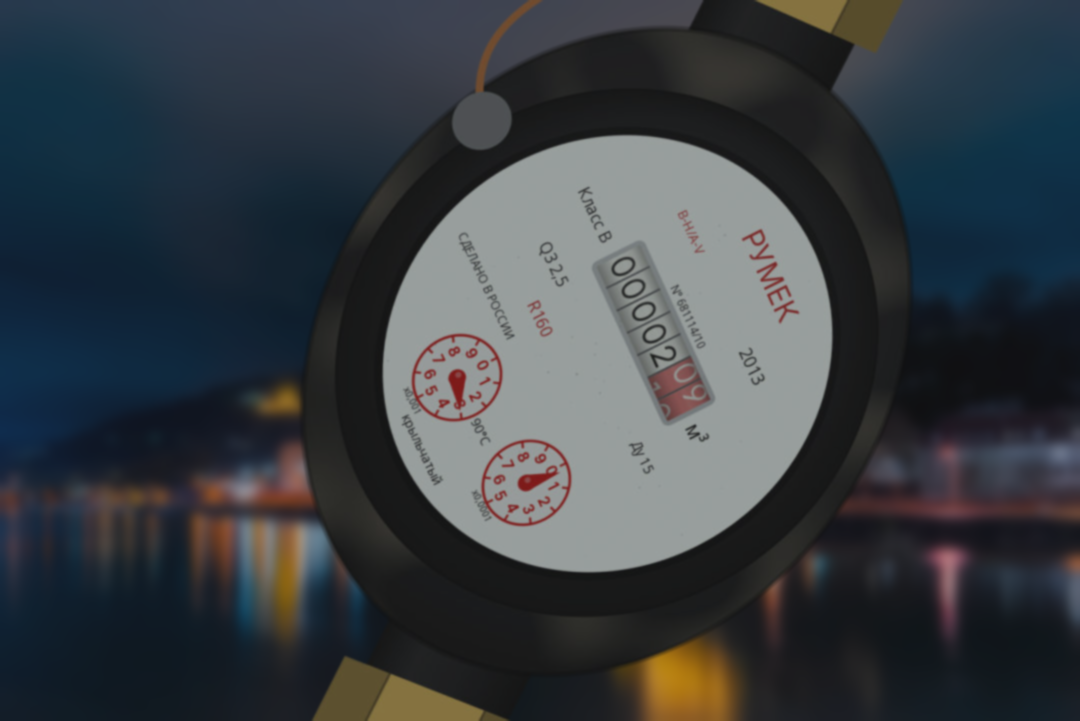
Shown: 2.0930,m³
